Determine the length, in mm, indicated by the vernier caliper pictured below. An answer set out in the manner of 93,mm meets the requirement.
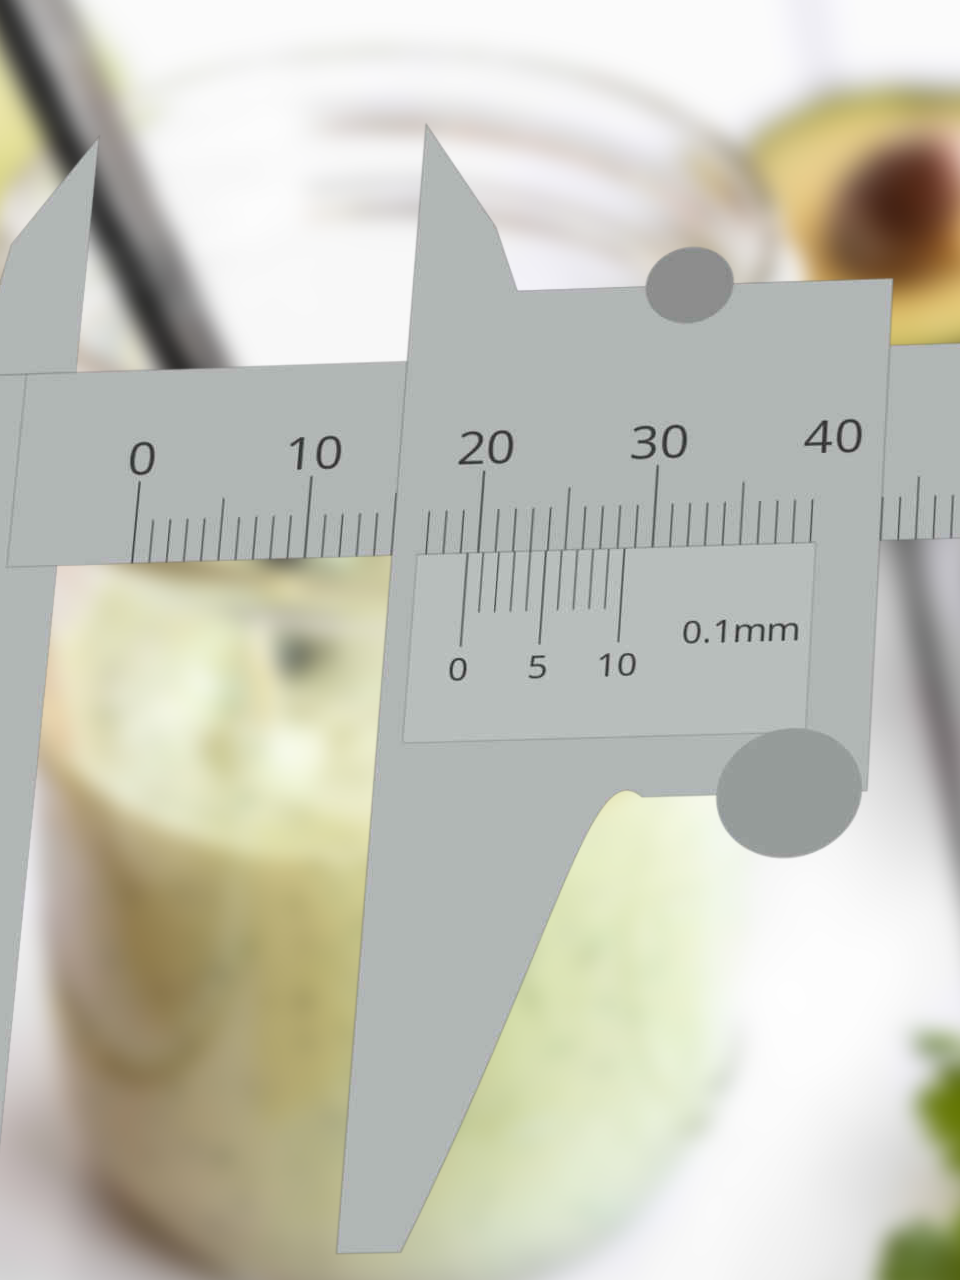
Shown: 19.4,mm
